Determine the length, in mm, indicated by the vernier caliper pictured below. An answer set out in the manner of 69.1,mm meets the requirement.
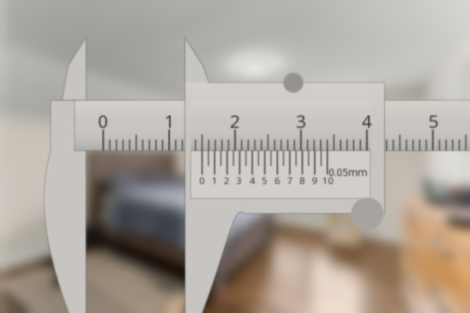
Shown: 15.0,mm
